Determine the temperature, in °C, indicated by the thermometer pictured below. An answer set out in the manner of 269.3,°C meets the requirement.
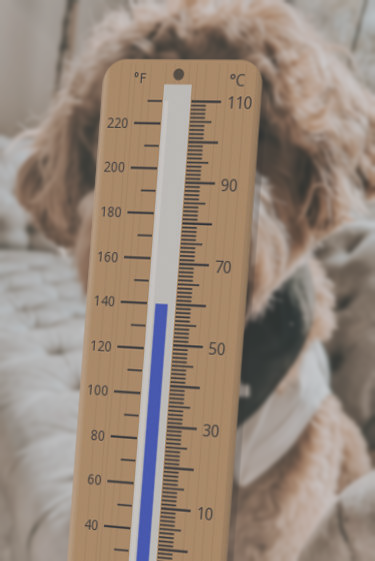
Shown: 60,°C
